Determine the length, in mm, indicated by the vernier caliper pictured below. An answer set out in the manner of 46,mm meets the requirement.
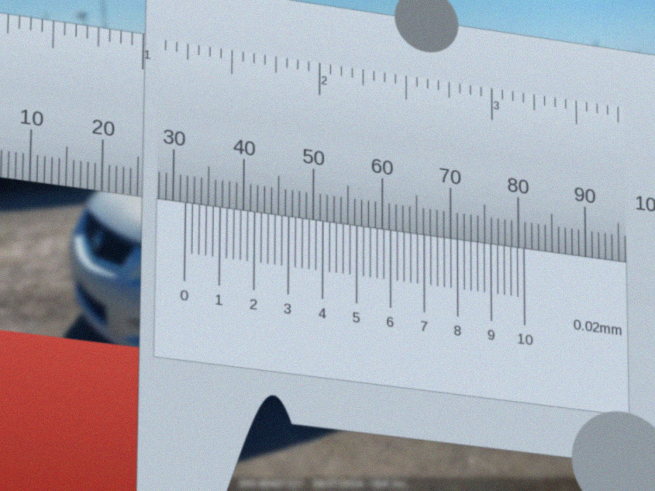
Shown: 31.8,mm
